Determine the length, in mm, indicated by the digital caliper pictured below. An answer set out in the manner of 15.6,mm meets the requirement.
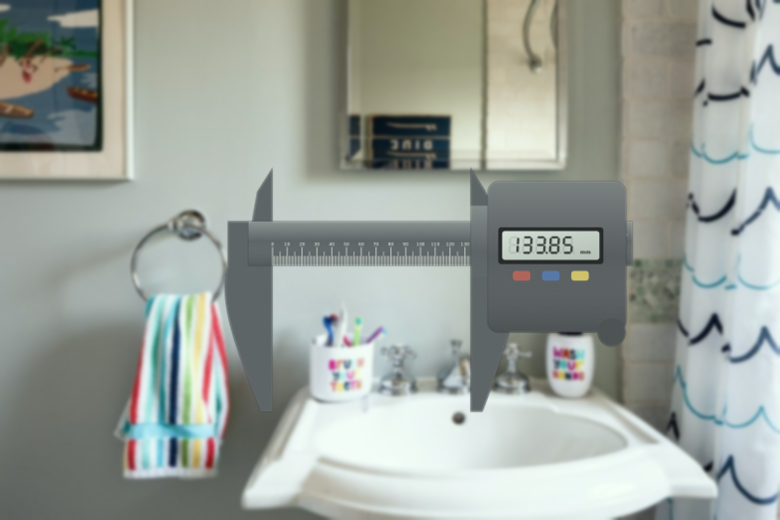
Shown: 133.85,mm
